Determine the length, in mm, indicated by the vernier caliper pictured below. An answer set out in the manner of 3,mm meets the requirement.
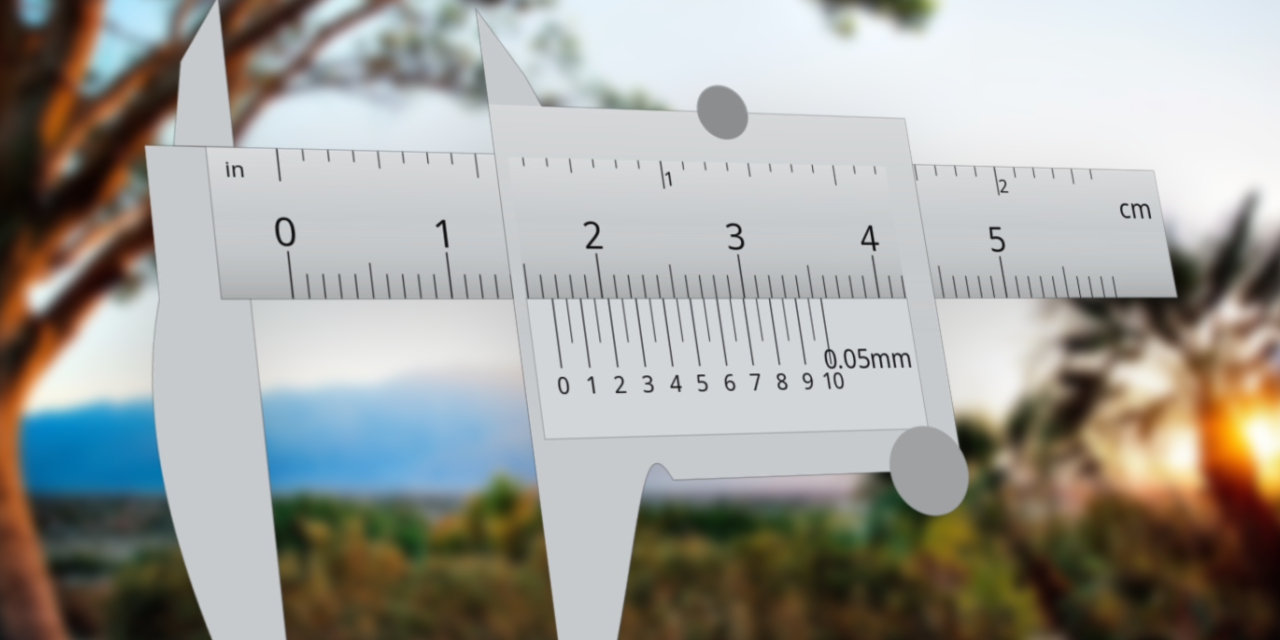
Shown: 16.6,mm
